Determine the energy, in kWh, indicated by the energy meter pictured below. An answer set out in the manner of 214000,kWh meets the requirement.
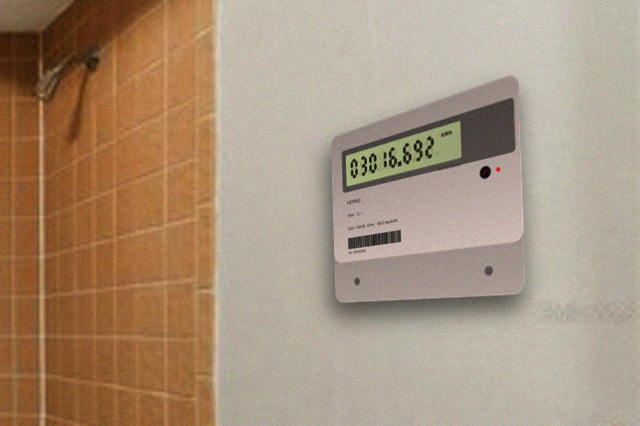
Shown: 3016.692,kWh
